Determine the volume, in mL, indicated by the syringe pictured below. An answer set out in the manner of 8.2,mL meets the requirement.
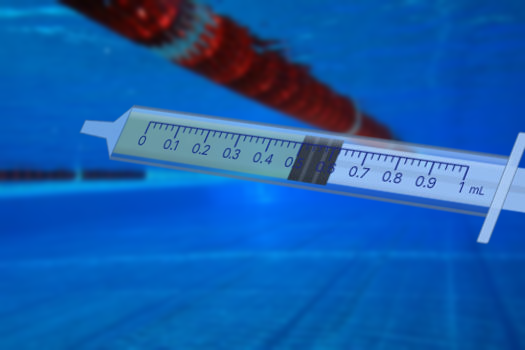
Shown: 0.5,mL
